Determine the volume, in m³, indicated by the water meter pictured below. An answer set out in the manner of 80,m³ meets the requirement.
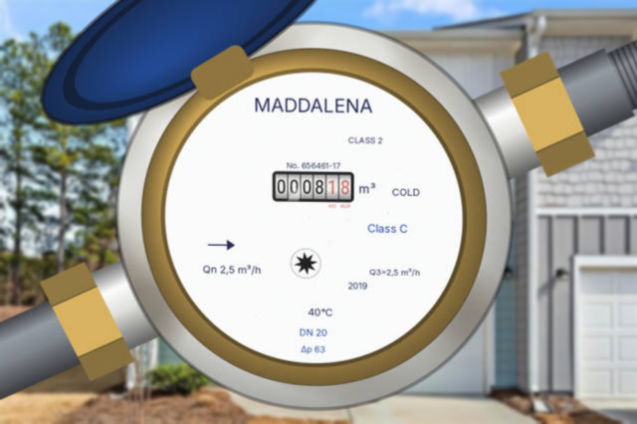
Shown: 8.18,m³
